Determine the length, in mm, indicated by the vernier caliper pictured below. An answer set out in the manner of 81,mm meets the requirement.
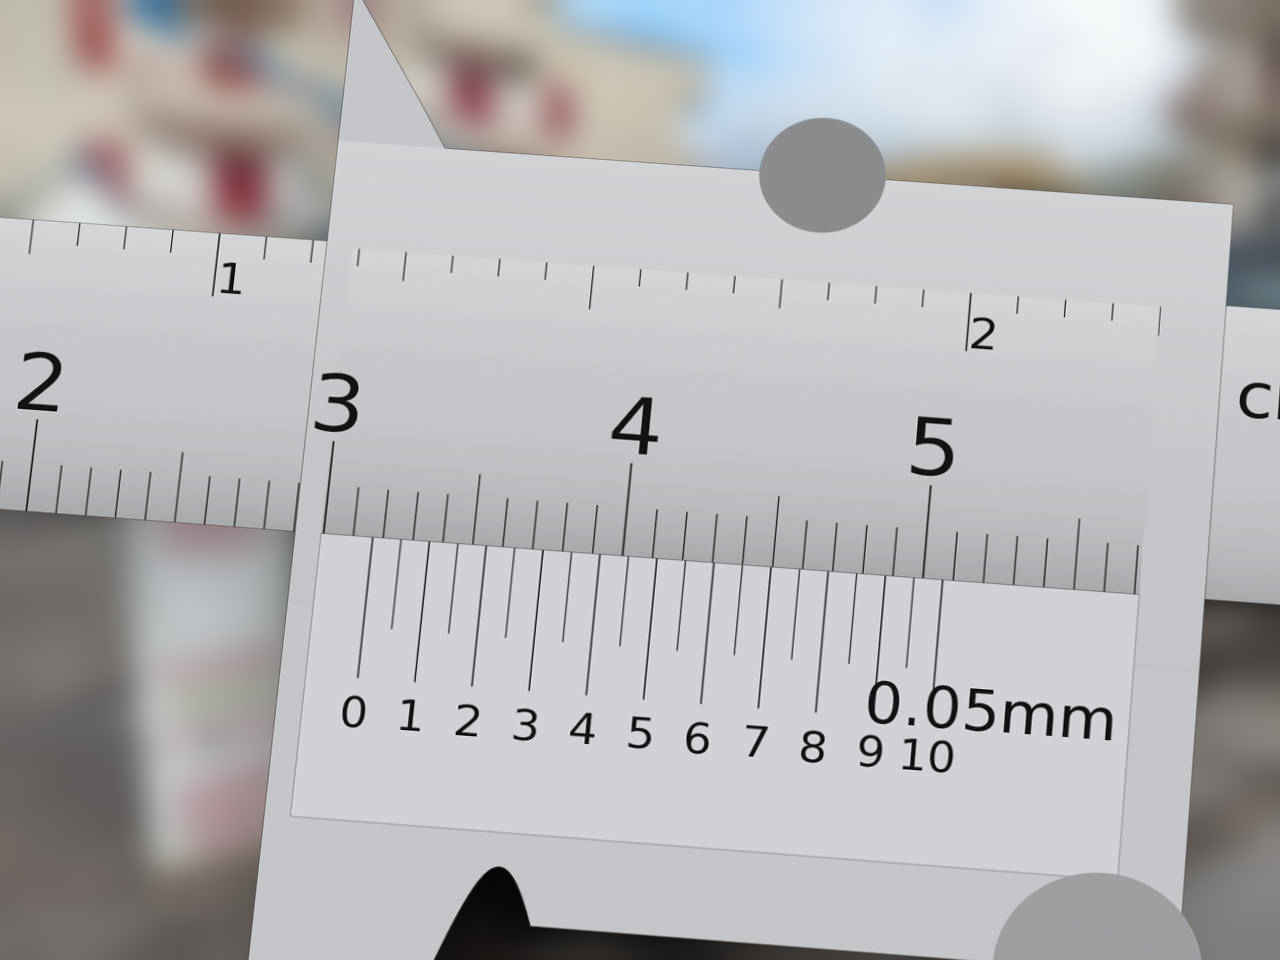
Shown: 31.65,mm
